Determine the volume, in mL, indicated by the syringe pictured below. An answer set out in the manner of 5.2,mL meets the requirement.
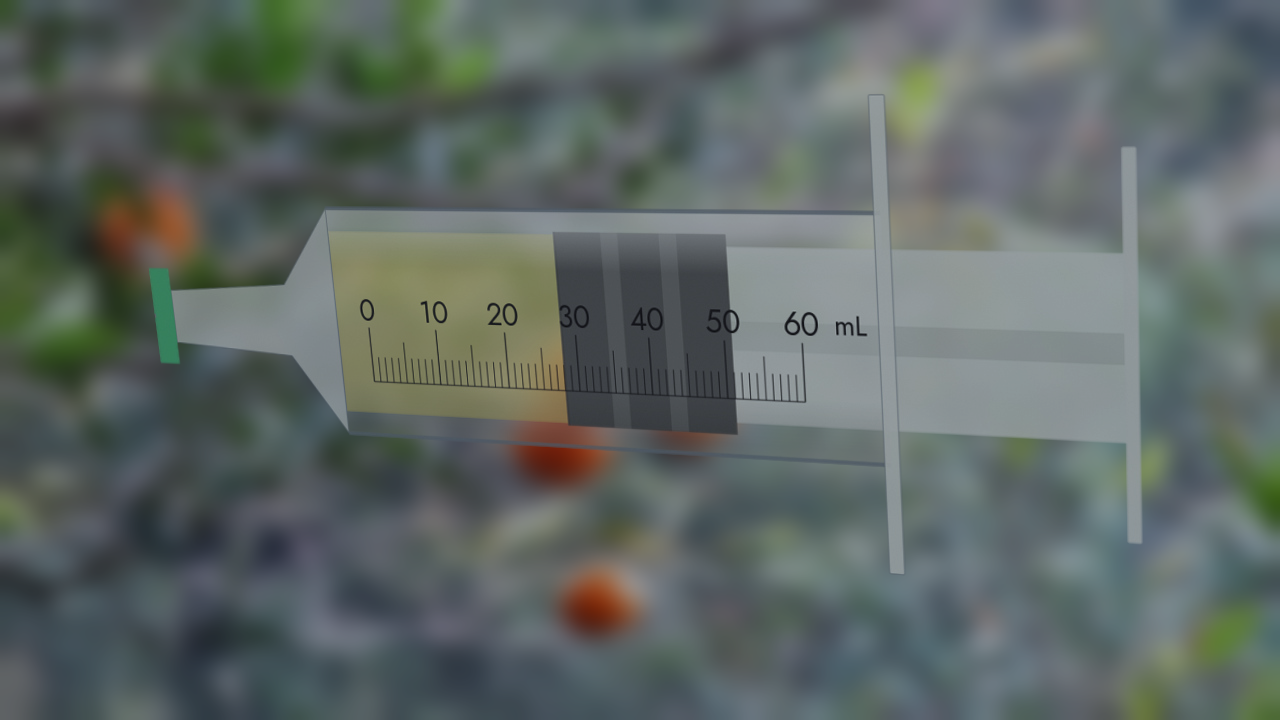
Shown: 28,mL
